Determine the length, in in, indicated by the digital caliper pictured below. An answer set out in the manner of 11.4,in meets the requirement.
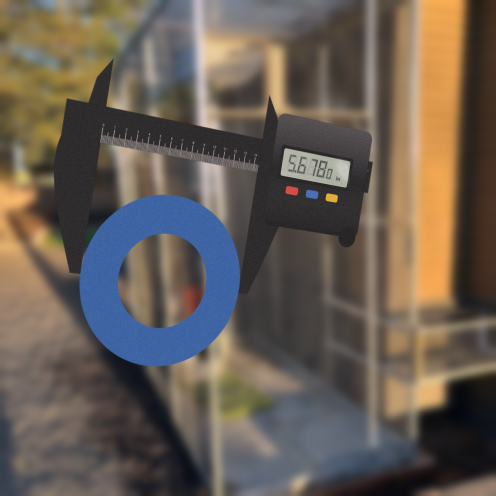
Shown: 5.6780,in
